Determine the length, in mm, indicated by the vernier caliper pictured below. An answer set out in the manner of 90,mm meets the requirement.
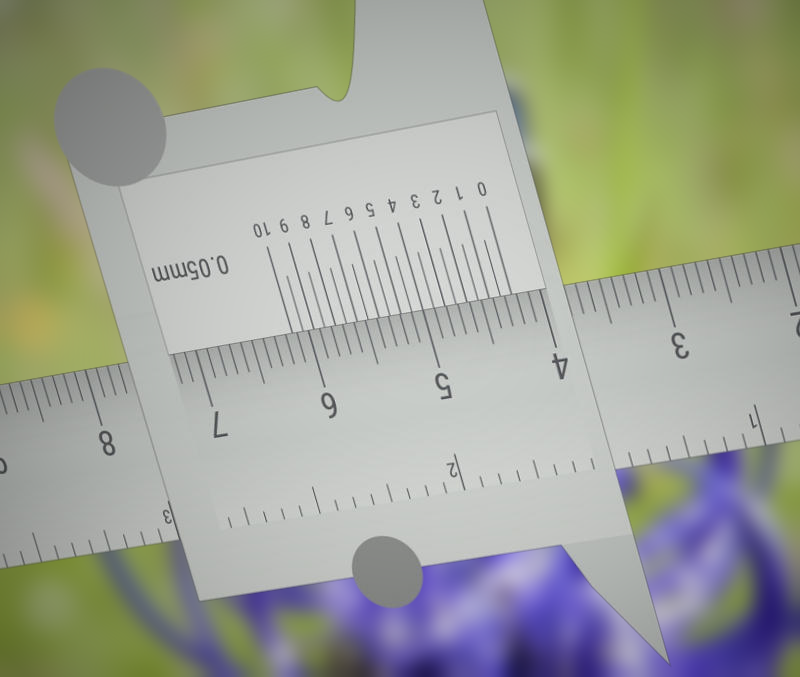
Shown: 42.4,mm
